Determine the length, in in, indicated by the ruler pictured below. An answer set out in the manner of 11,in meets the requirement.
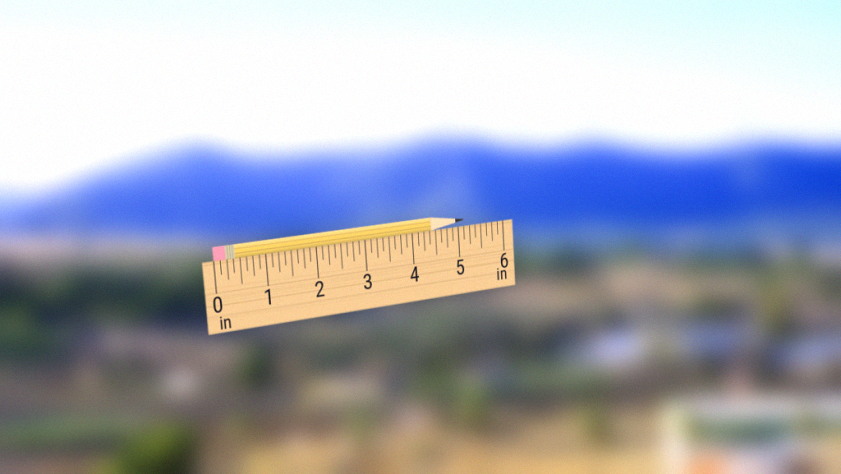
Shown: 5.125,in
